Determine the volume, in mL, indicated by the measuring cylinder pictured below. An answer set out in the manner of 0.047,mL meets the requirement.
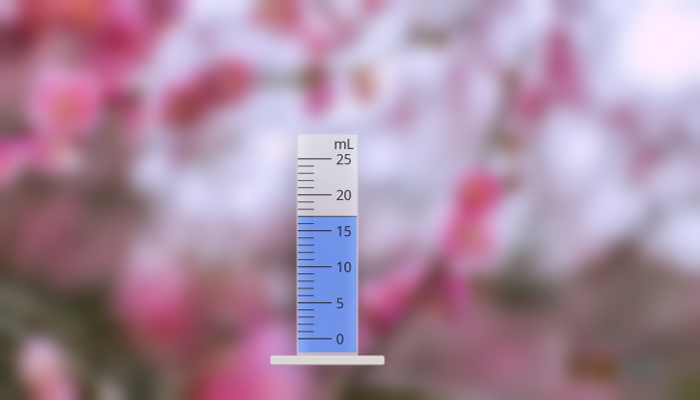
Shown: 17,mL
